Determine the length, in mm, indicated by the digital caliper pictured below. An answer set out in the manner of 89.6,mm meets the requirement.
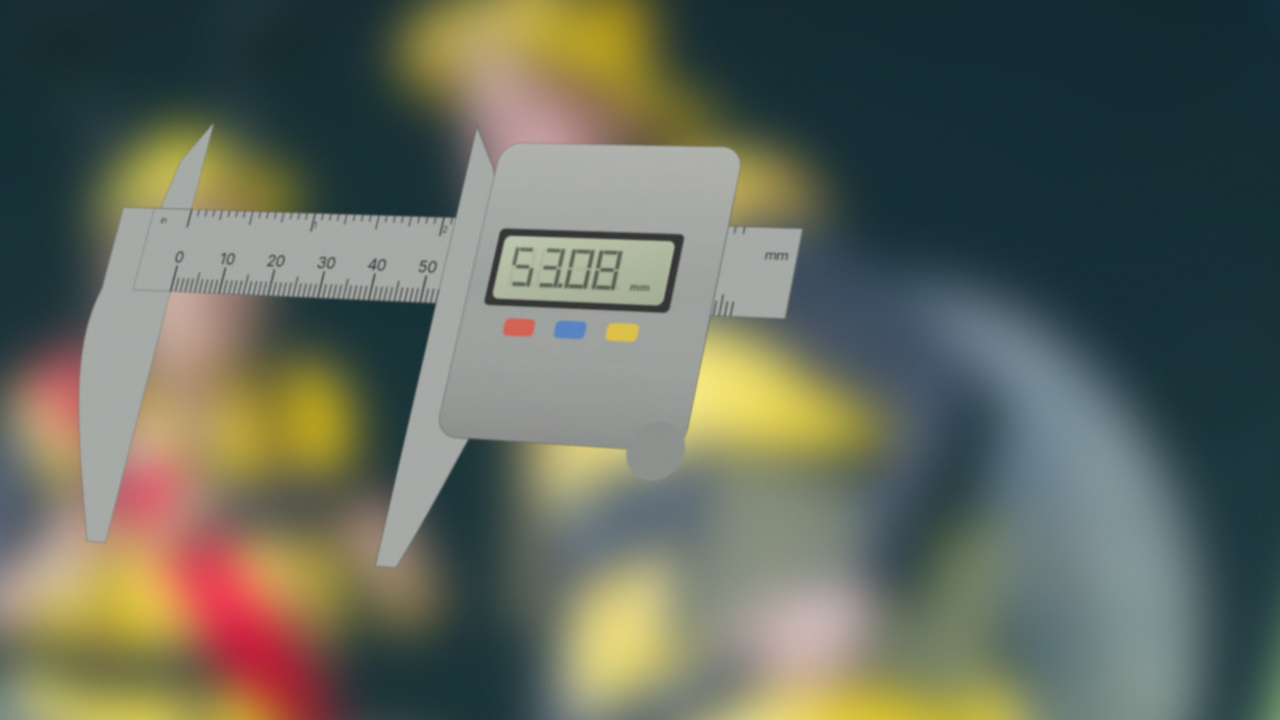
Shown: 53.08,mm
